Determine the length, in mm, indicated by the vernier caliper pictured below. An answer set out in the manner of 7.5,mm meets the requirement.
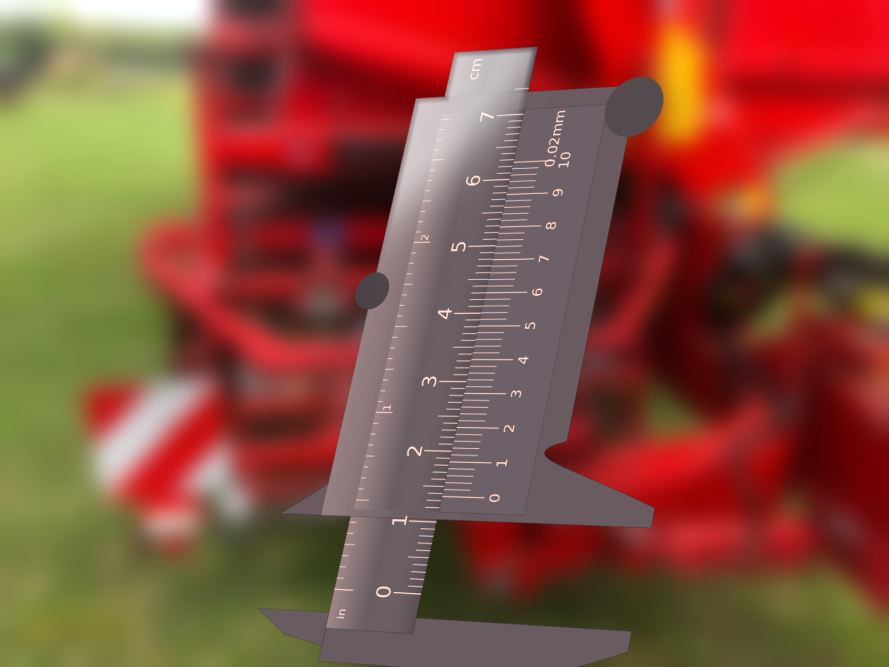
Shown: 13.6,mm
